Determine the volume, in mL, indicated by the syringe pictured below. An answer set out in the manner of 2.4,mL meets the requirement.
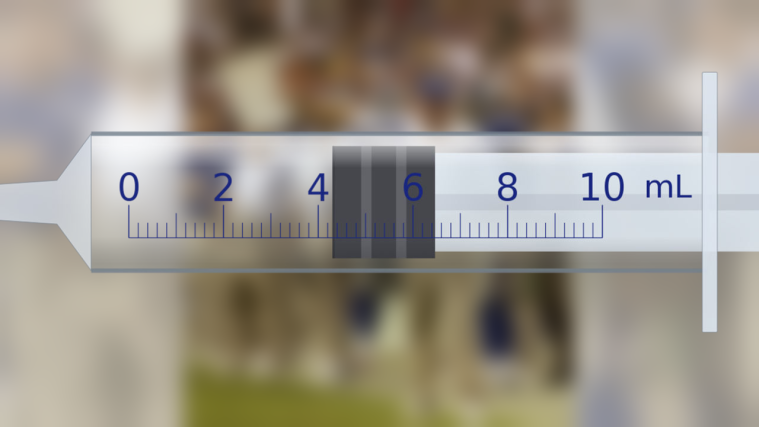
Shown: 4.3,mL
